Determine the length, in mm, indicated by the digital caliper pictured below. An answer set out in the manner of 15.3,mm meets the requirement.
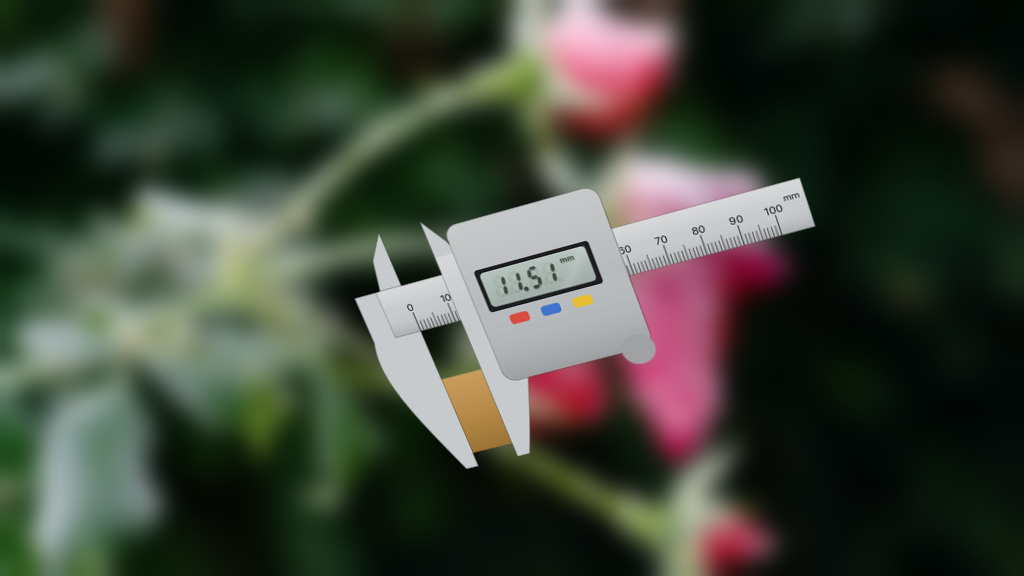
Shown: 11.51,mm
